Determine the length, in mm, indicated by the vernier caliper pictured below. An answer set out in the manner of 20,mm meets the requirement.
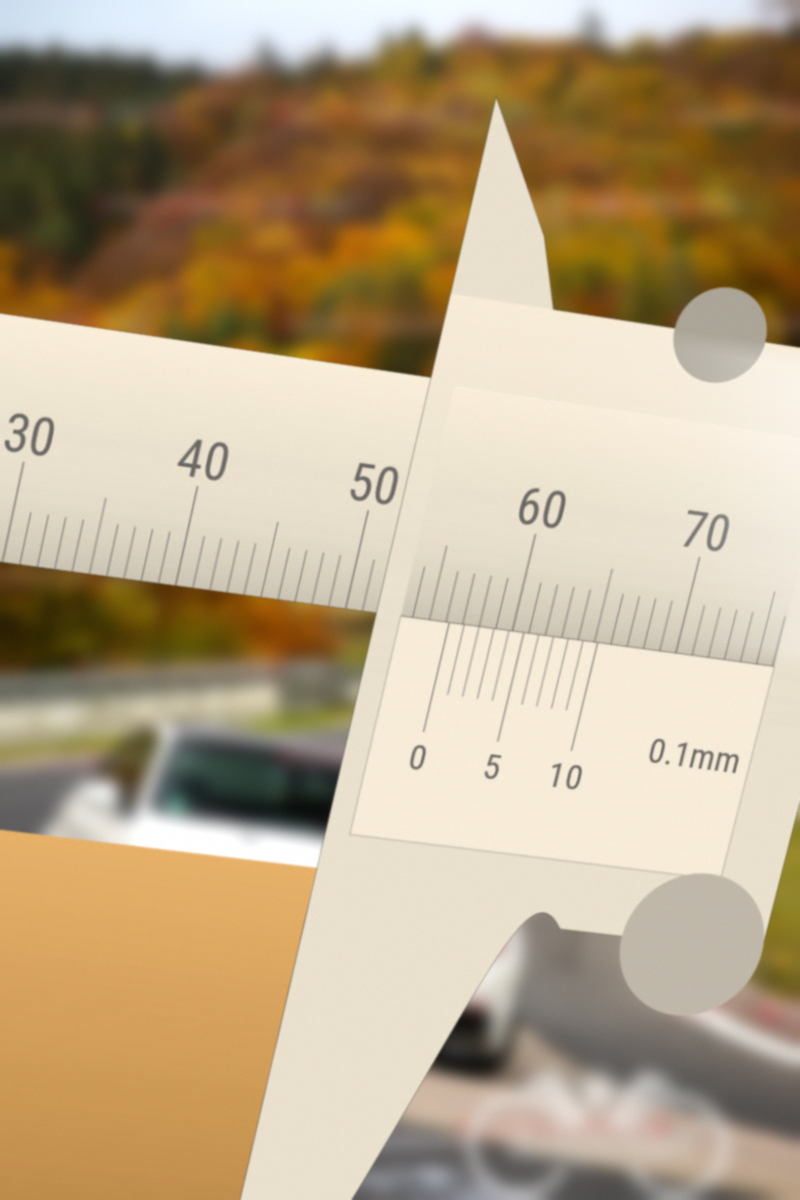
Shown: 56.2,mm
